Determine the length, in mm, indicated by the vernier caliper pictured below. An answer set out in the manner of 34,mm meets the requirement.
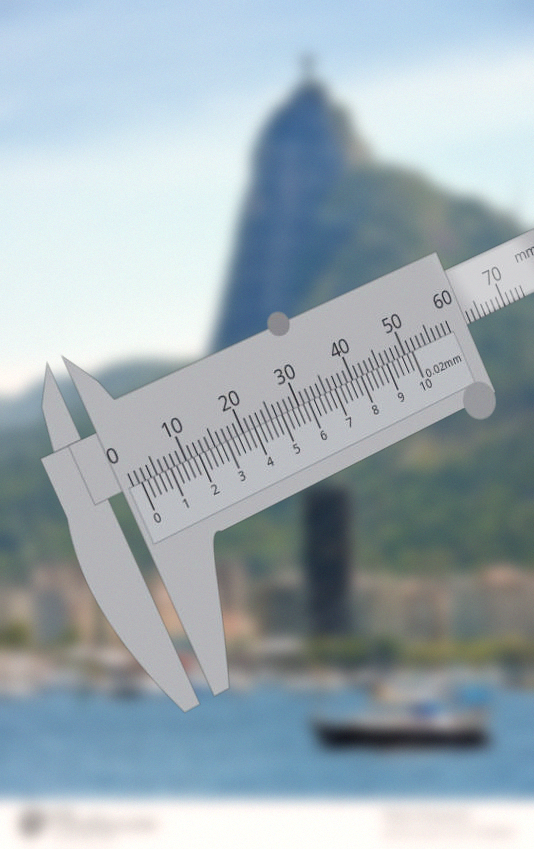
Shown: 2.4,mm
